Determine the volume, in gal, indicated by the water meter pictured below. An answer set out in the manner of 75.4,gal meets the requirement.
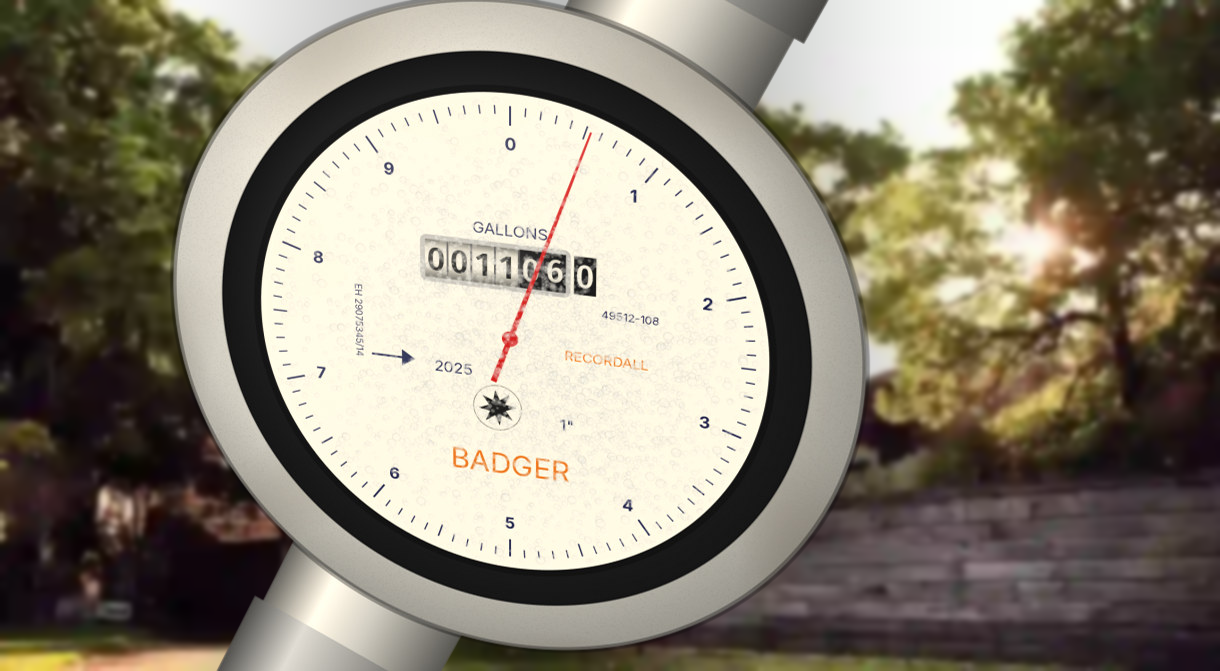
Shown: 11060.5,gal
